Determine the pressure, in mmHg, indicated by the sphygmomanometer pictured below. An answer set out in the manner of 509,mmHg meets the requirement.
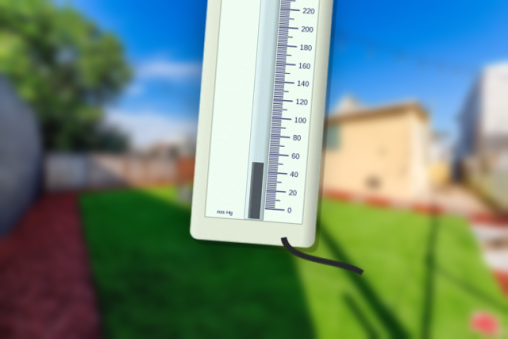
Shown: 50,mmHg
